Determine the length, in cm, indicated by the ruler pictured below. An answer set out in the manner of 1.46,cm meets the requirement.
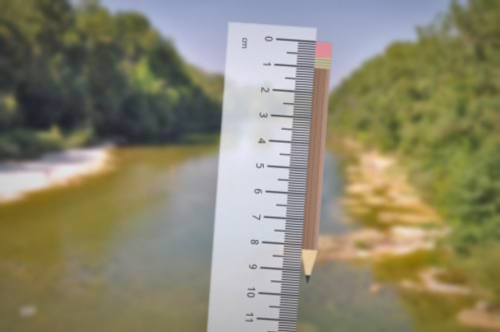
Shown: 9.5,cm
